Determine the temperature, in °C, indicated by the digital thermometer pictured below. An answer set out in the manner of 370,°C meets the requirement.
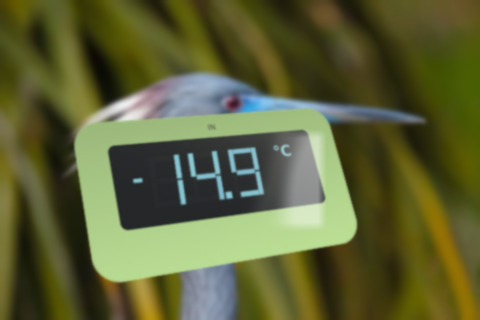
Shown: -14.9,°C
